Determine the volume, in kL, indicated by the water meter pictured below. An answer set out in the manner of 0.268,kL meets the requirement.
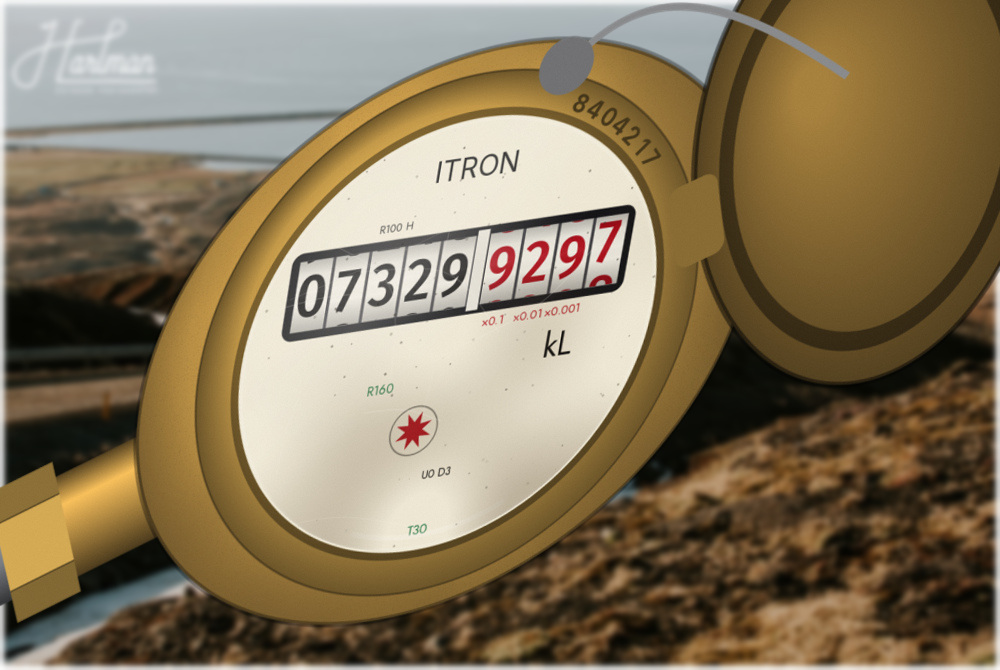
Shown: 7329.9297,kL
